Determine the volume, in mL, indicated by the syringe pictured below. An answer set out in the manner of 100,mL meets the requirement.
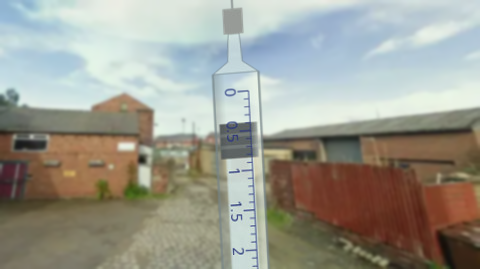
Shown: 0.4,mL
